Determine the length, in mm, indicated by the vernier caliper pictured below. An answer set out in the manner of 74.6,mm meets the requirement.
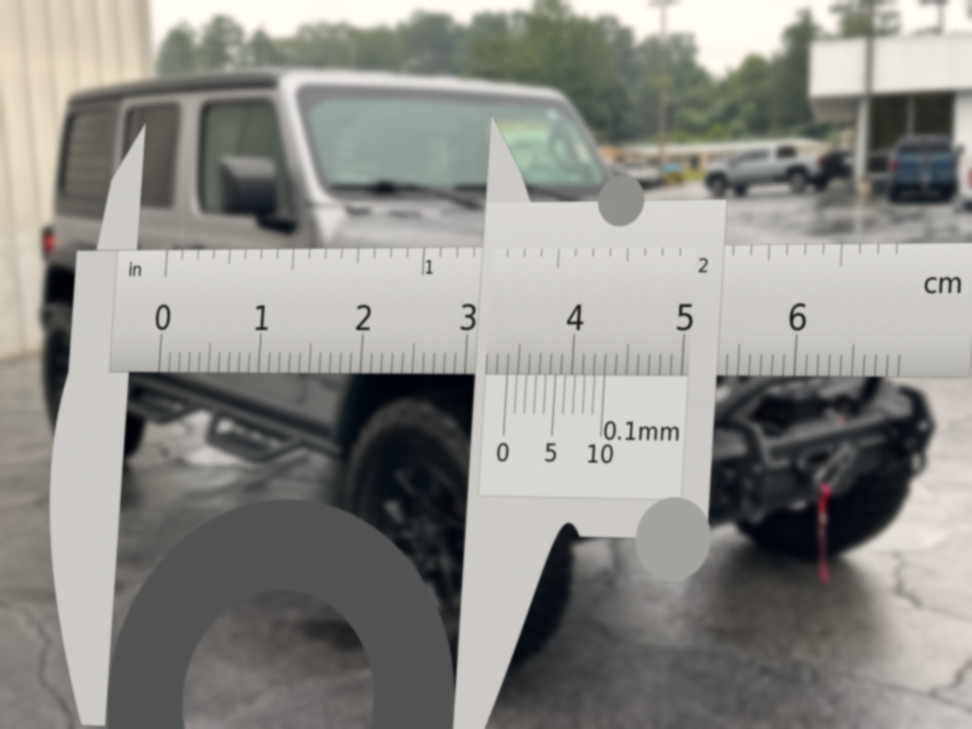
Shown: 34.0,mm
